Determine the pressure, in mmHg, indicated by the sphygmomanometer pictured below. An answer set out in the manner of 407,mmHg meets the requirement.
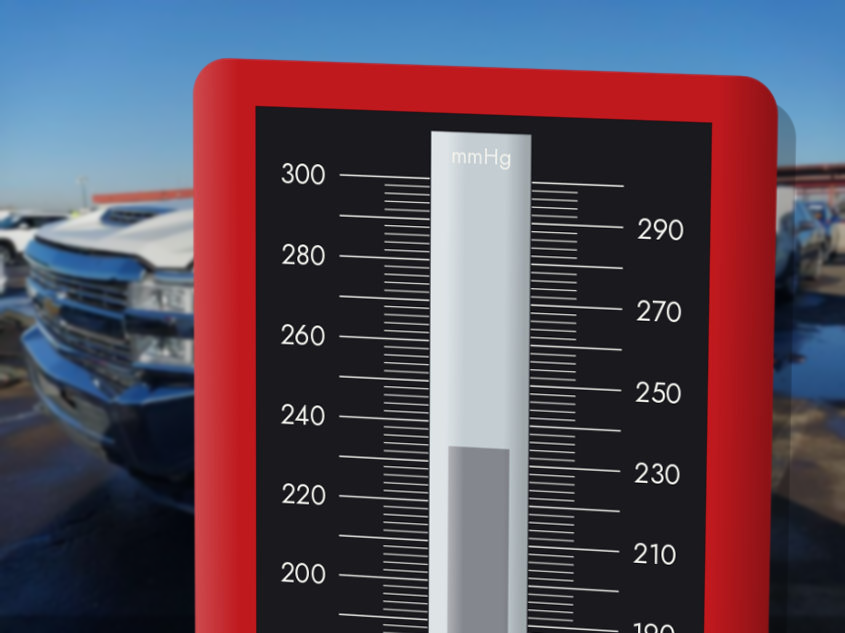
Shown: 234,mmHg
